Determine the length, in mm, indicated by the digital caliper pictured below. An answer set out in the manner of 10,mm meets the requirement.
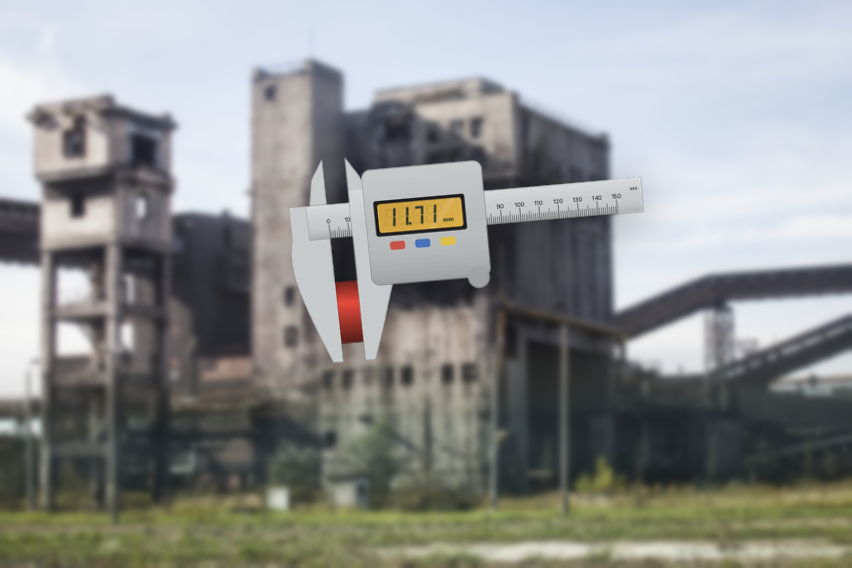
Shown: 11.71,mm
